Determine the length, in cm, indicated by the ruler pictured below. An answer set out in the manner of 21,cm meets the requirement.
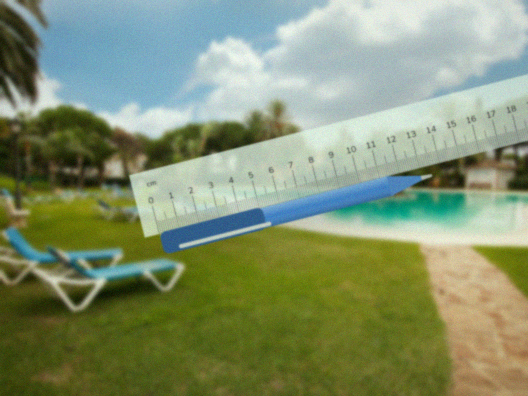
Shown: 13.5,cm
